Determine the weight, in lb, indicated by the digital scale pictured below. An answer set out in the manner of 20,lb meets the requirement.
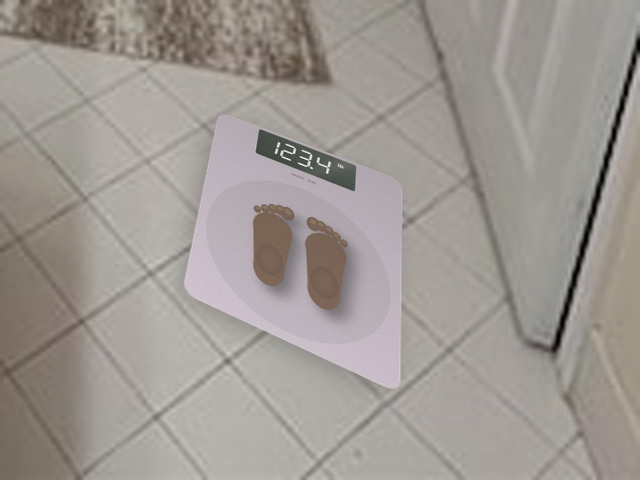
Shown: 123.4,lb
